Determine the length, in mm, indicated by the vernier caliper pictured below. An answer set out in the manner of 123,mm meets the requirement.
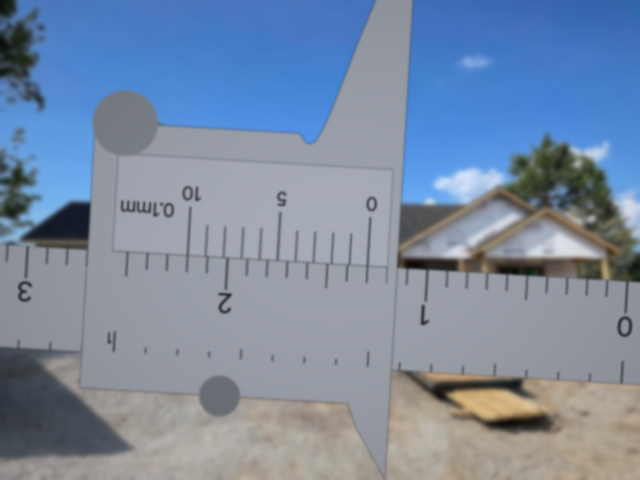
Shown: 13.0,mm
